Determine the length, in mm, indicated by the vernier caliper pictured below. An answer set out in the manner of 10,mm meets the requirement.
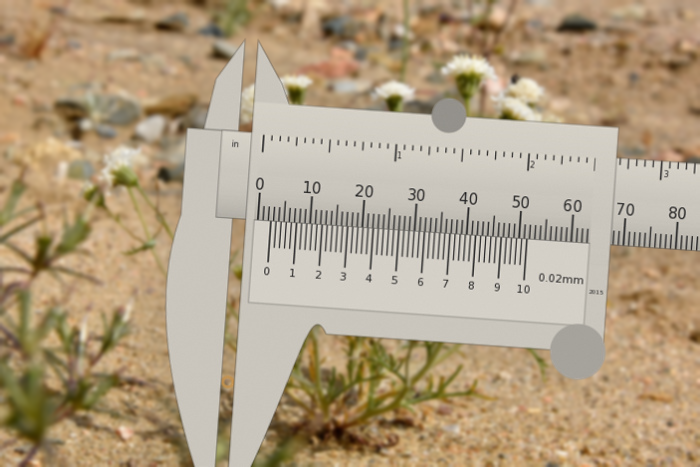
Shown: 2.5,mm
